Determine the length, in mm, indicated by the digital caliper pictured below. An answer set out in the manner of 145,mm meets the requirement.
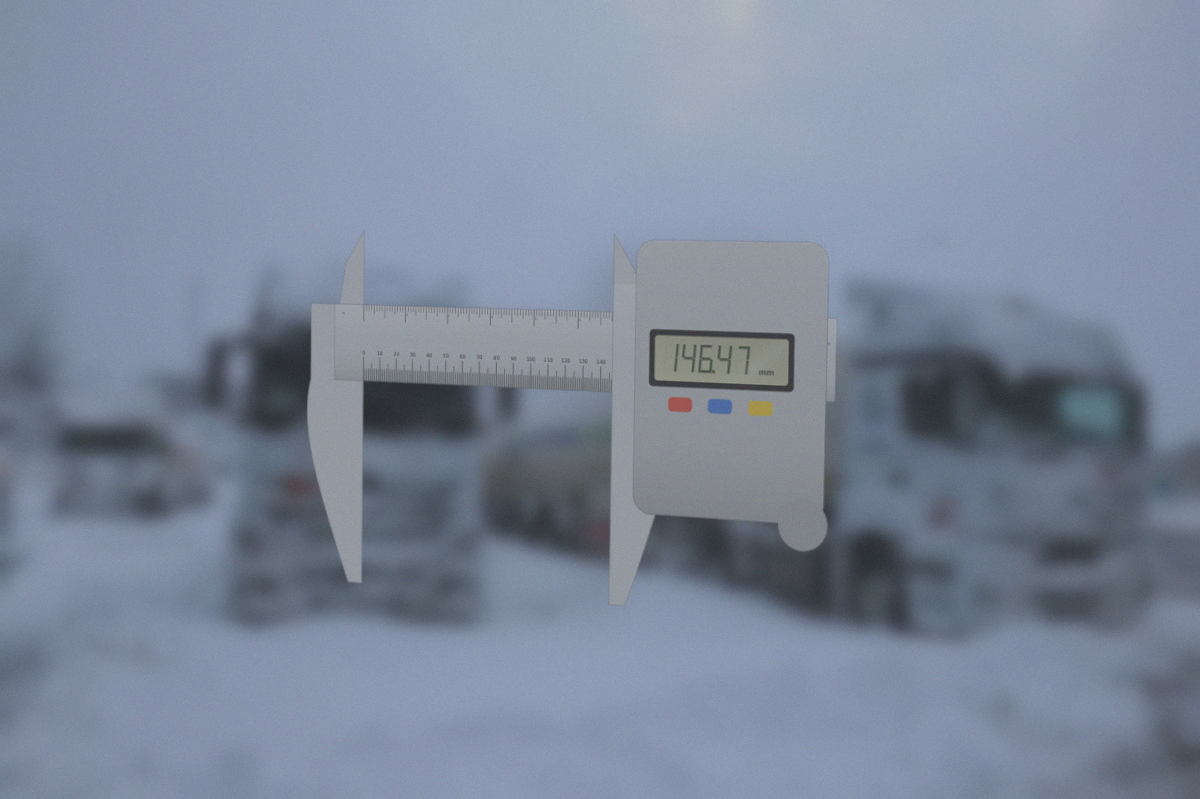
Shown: 146.47,mm
